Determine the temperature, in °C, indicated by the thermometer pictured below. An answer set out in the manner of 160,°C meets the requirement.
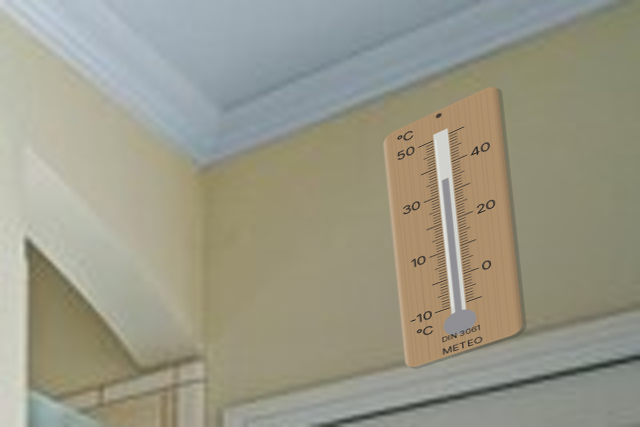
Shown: 35,°C
